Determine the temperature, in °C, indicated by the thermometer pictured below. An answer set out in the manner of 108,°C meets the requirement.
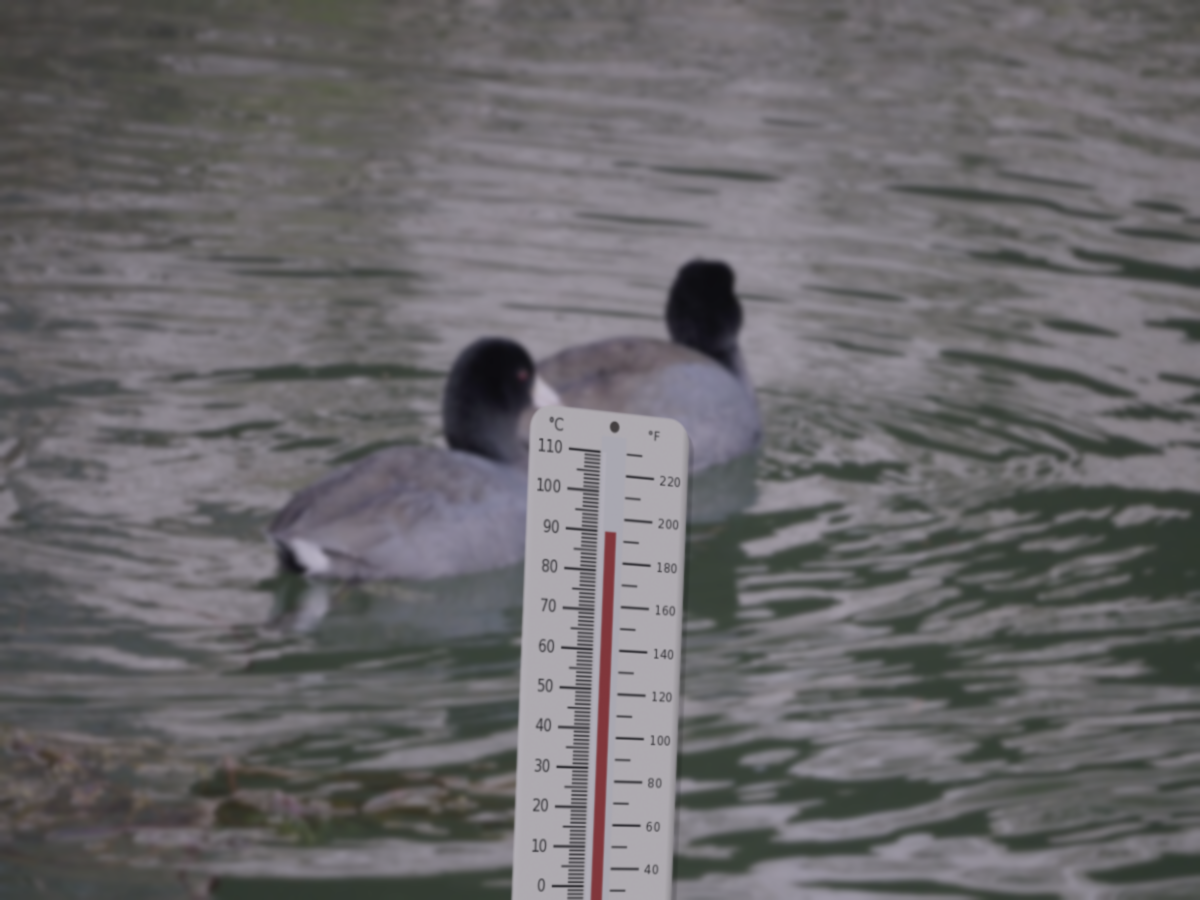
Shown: 90,°C
